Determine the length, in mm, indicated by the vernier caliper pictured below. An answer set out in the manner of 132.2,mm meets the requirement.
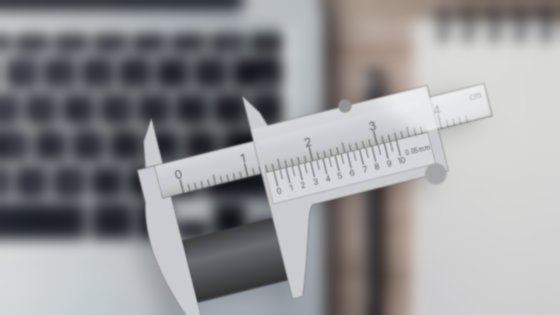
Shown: 14.0,mm
